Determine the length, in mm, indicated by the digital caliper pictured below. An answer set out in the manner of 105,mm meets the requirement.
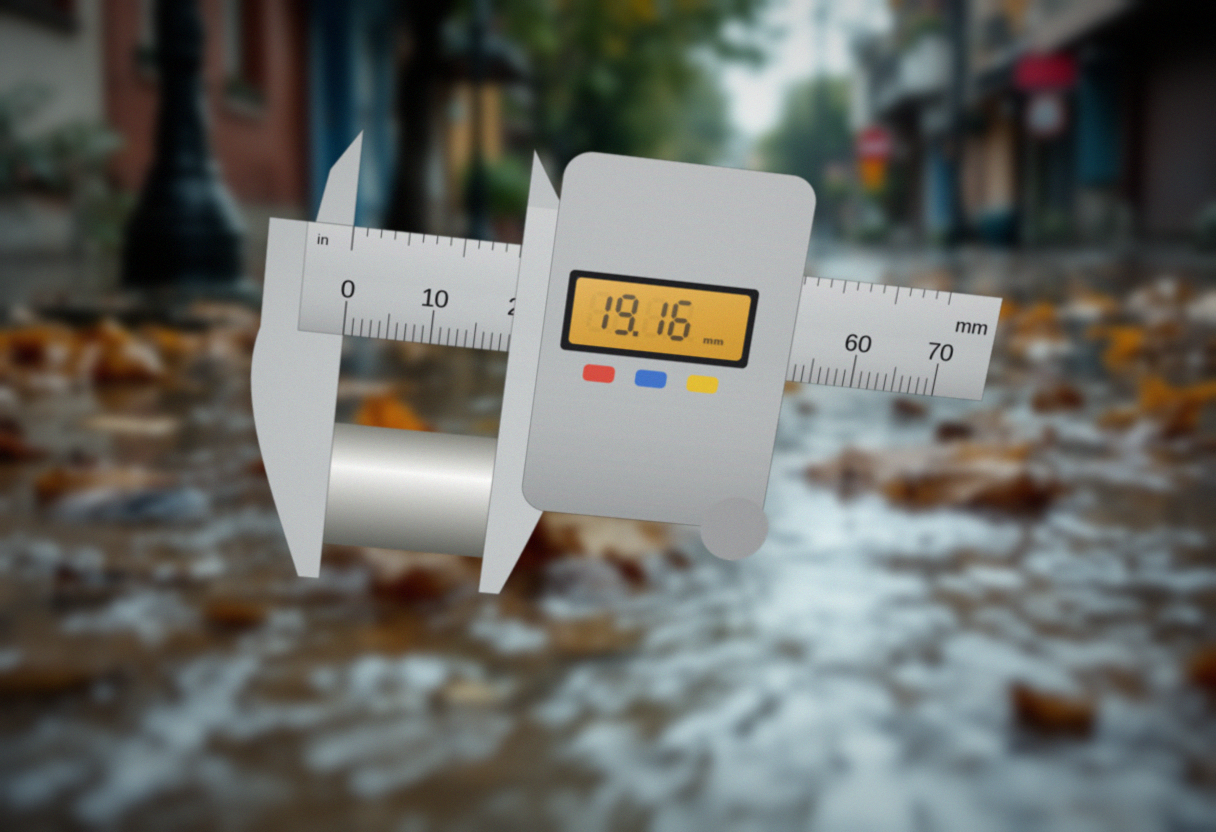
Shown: 19.16,mm
